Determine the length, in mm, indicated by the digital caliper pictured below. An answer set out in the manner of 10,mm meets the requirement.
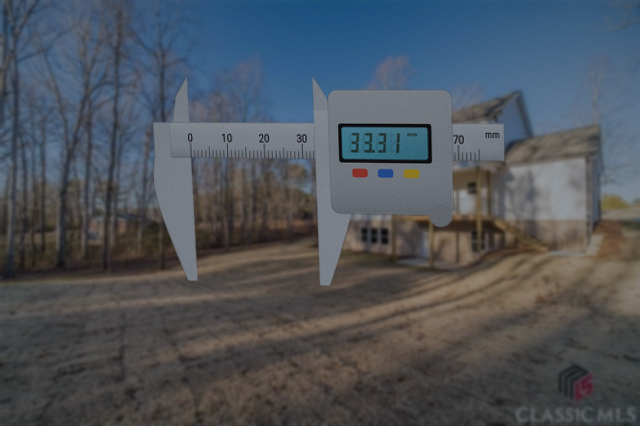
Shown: 33.31,mm
